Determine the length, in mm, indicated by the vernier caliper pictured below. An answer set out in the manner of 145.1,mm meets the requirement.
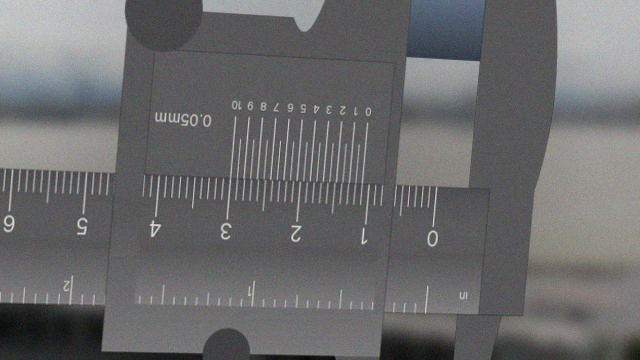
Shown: 11.0,mm
